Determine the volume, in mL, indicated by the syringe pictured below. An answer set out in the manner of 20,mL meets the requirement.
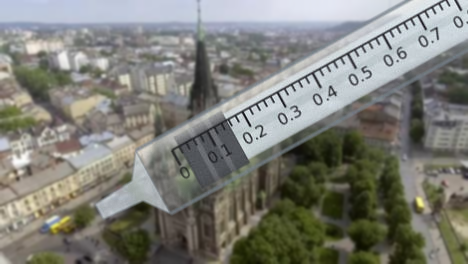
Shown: 0.02,mL
